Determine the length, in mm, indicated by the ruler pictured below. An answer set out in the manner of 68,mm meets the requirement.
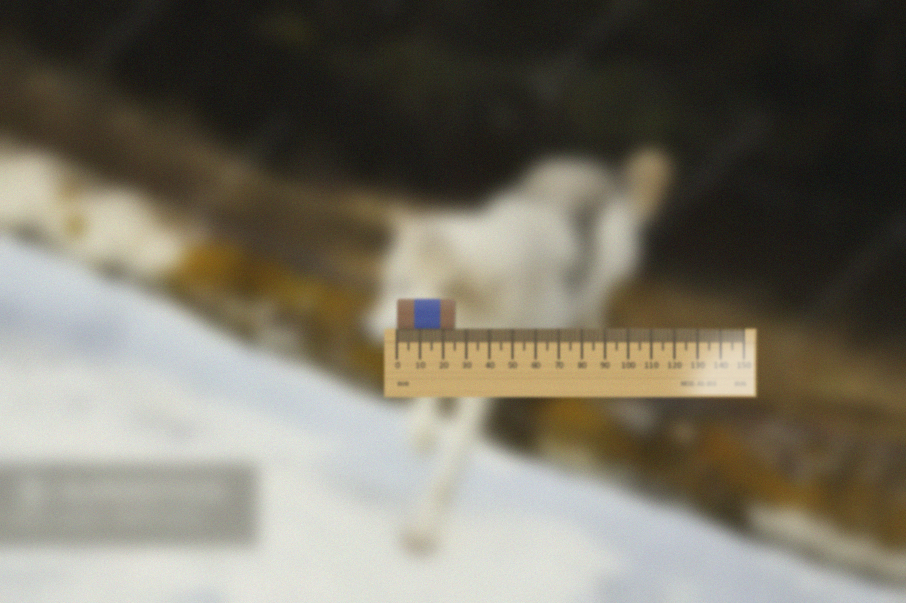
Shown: 25,mm
